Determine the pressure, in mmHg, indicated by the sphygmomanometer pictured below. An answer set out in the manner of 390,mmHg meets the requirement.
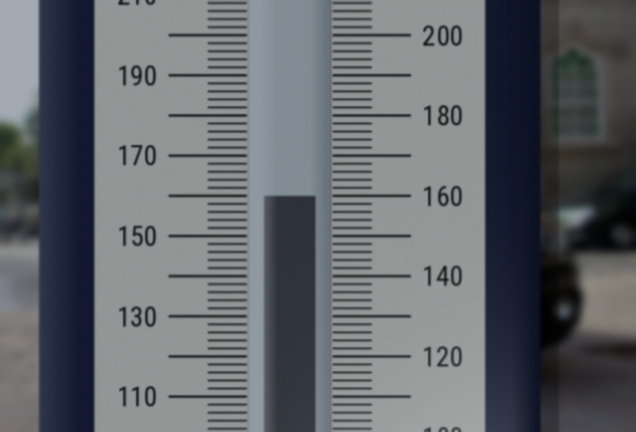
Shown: 160,mmHg
